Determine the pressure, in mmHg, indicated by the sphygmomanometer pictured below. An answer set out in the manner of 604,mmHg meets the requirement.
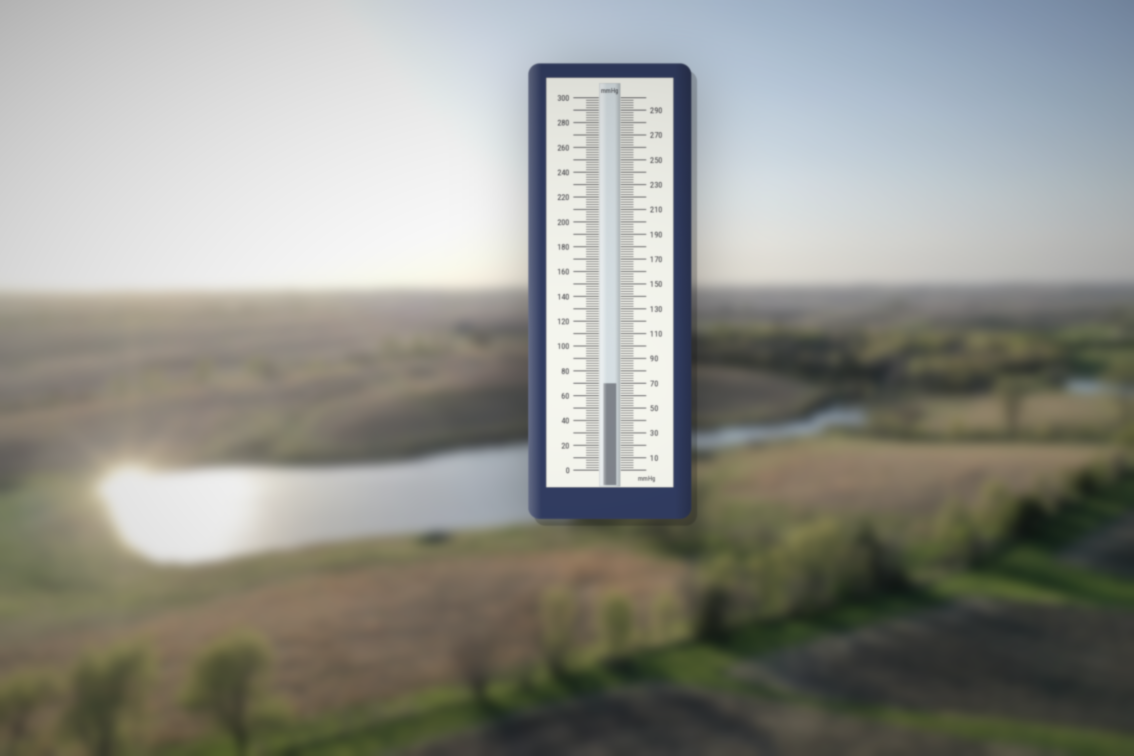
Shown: 70,mmHg
